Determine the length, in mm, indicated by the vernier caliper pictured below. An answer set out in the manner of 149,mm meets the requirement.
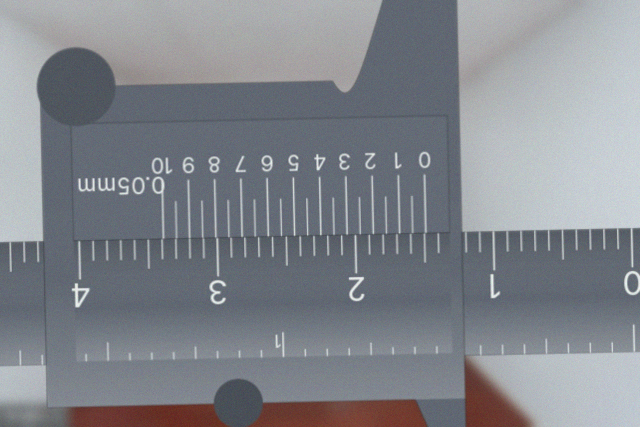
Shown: 14.9,mm
